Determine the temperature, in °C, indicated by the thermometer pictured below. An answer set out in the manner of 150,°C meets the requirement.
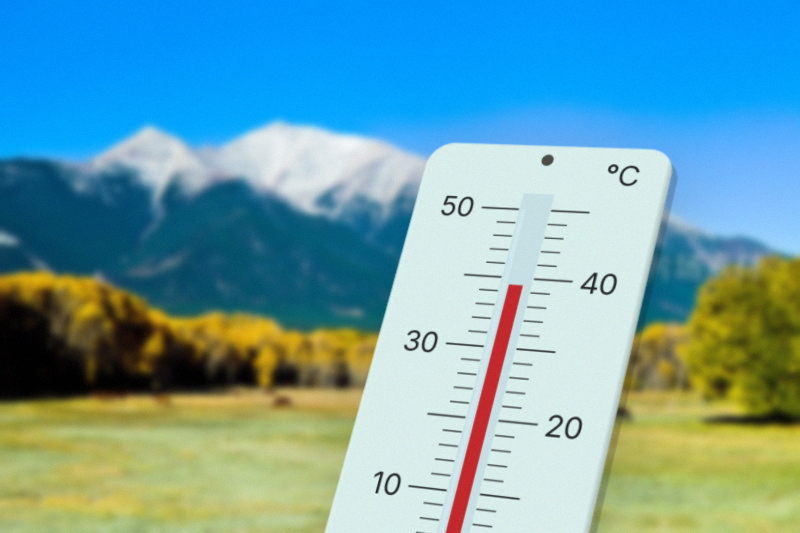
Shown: 39,°C
